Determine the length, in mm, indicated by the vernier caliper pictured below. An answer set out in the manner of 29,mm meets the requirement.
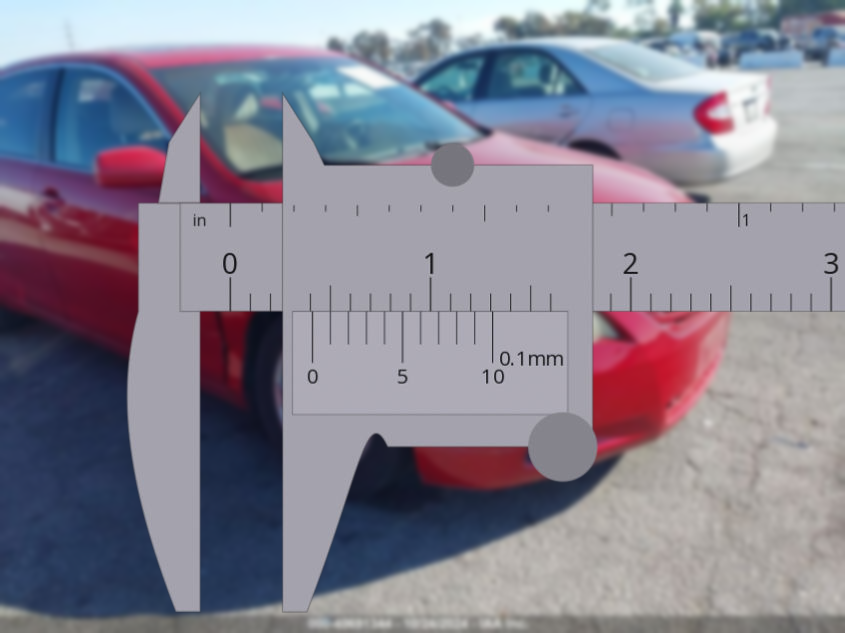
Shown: 4.1,mm
